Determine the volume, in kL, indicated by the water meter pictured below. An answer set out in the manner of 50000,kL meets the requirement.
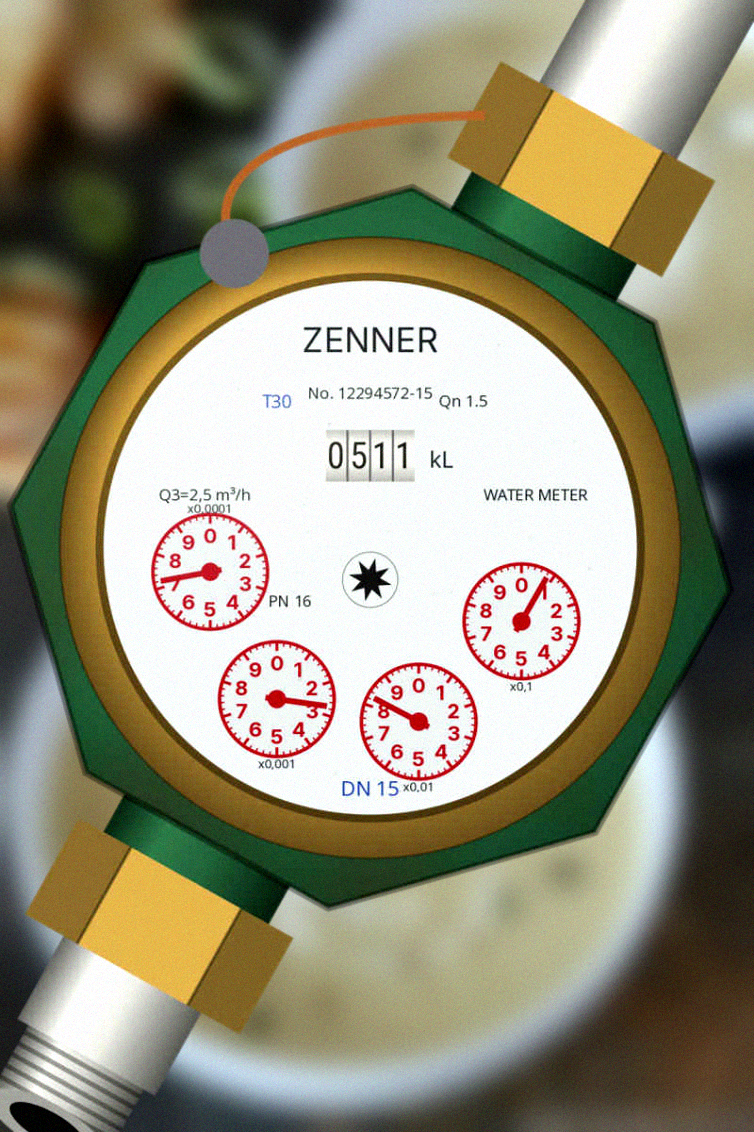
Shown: 511.0827,kL
